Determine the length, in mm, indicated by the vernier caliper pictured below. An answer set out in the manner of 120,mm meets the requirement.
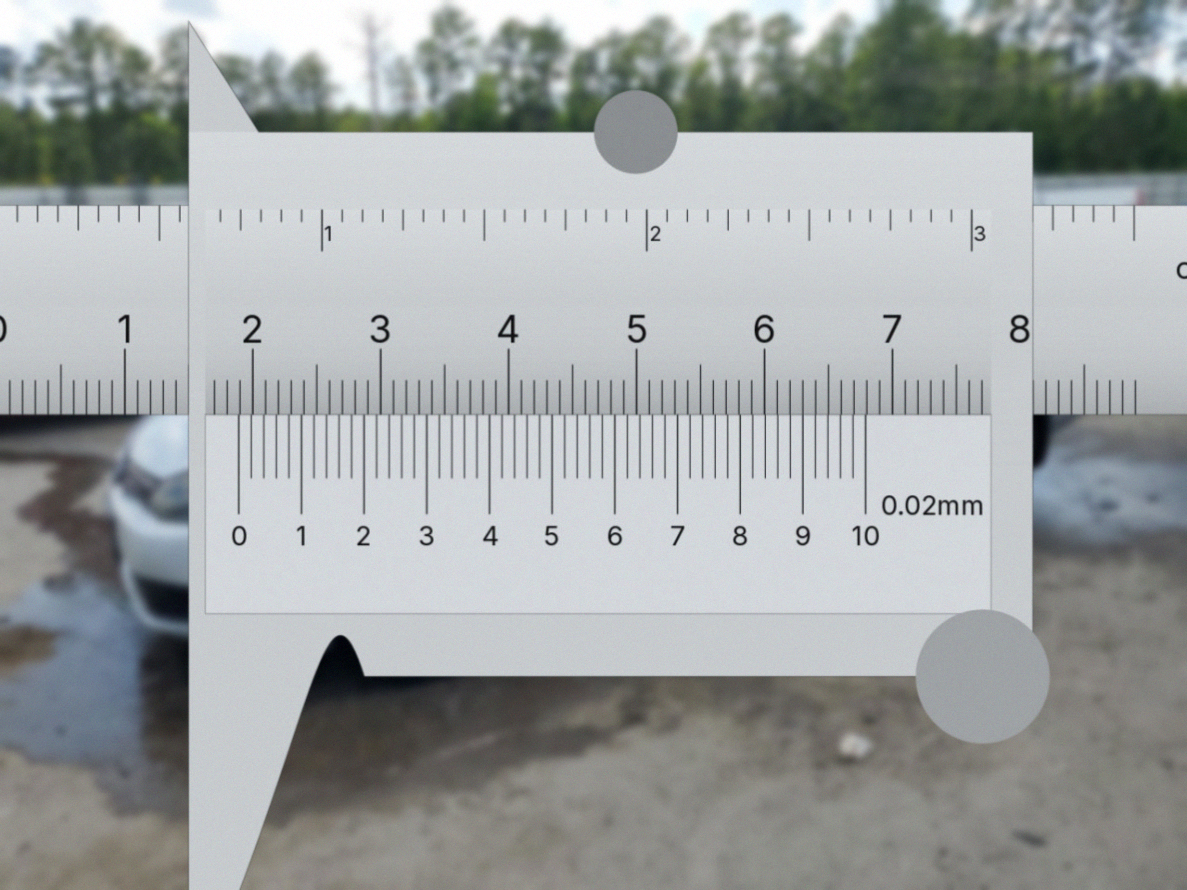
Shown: 18.9,mm
